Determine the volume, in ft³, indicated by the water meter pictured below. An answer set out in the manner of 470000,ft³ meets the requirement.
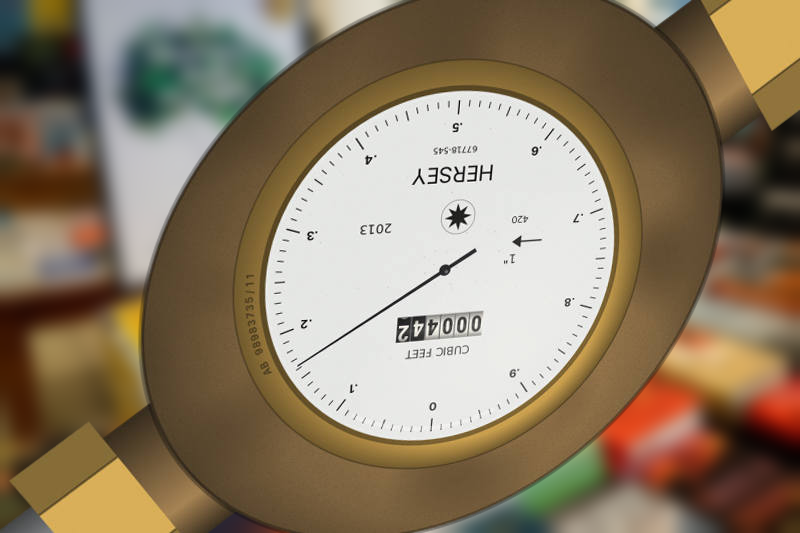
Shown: 442.16,ft³
